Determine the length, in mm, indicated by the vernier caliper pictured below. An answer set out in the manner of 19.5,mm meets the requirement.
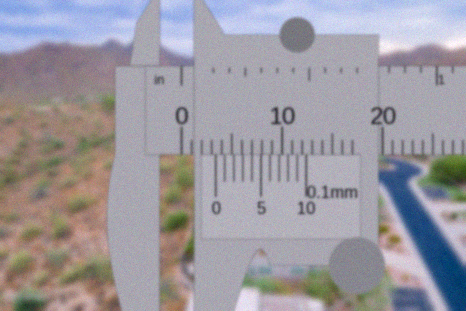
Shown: 3.4,mm
